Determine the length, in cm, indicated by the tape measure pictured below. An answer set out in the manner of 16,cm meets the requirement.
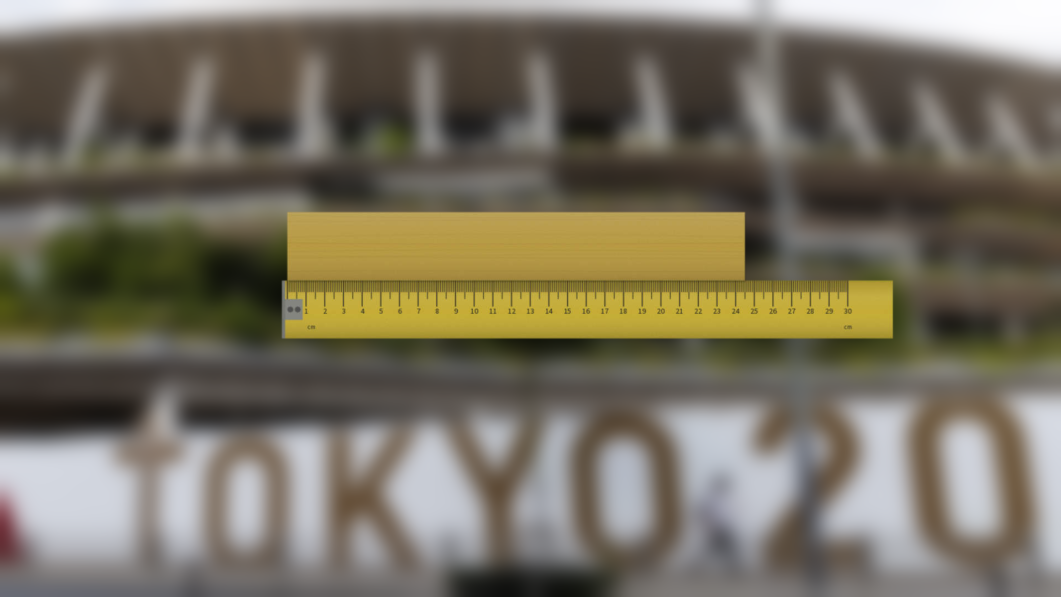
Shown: 24.5,cm
